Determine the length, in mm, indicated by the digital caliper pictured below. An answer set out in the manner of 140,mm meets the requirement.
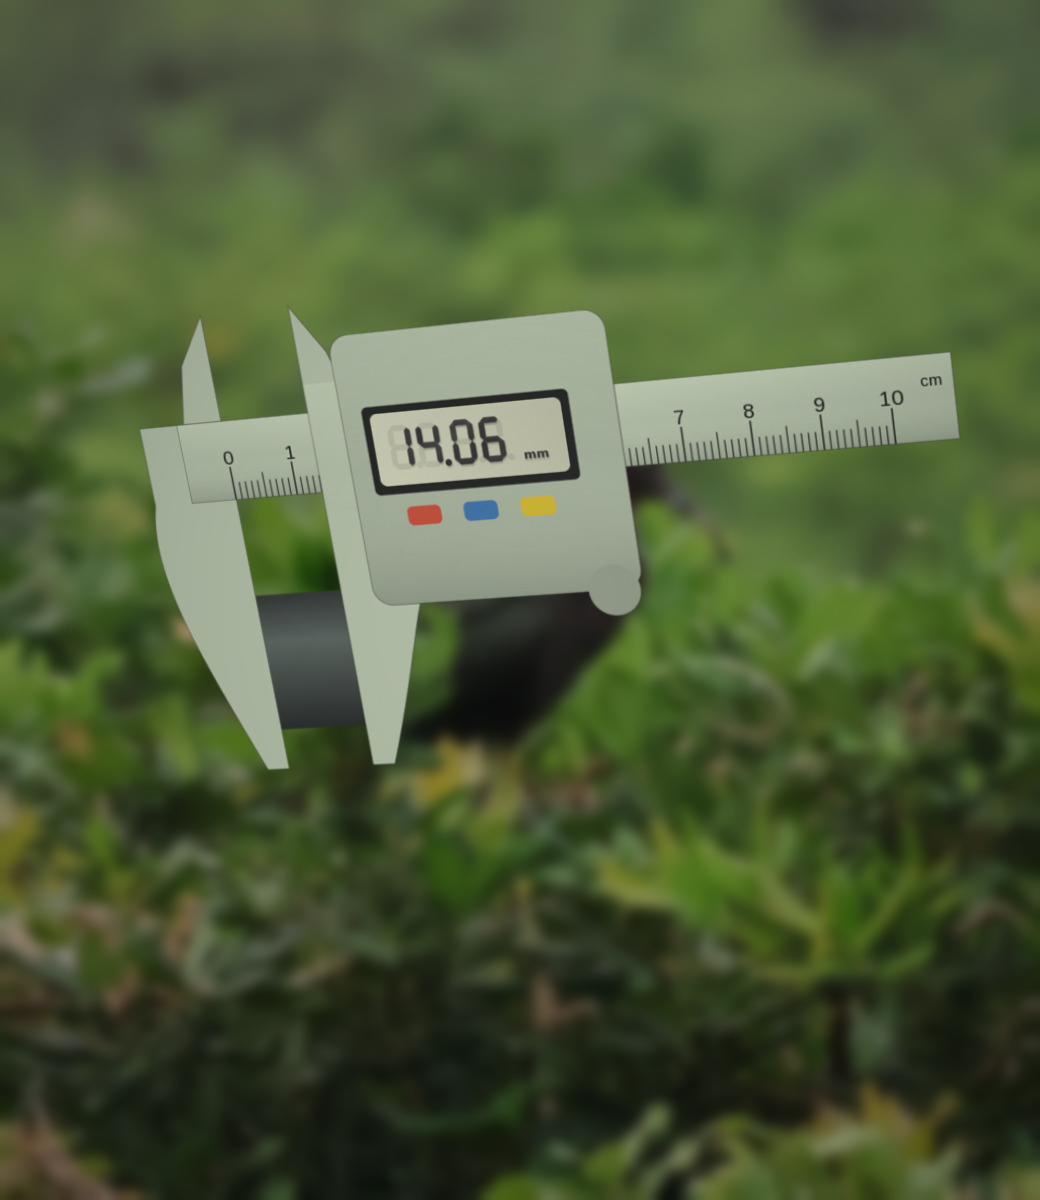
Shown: 14.06,mm
